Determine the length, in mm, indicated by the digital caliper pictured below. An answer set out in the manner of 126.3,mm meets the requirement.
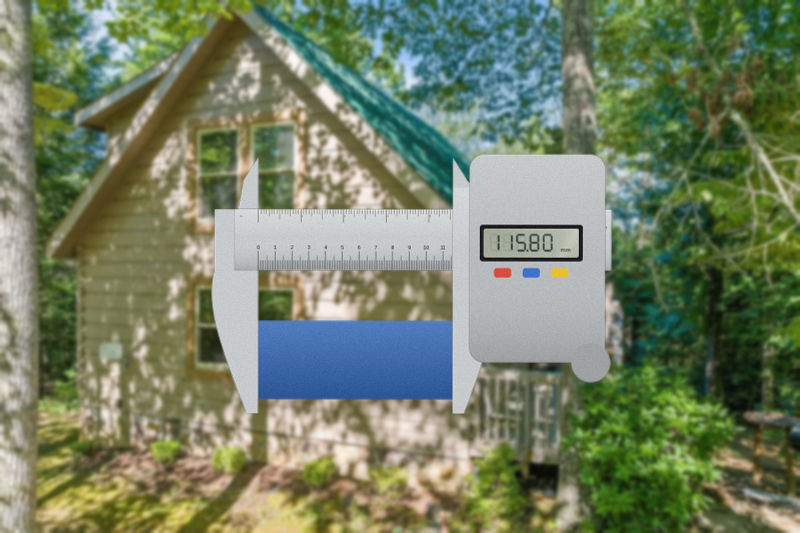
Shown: 115.80,mm
